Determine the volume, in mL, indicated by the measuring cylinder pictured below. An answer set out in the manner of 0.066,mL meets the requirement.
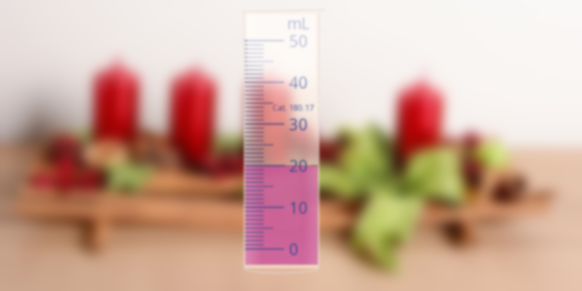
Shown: 20,mL
